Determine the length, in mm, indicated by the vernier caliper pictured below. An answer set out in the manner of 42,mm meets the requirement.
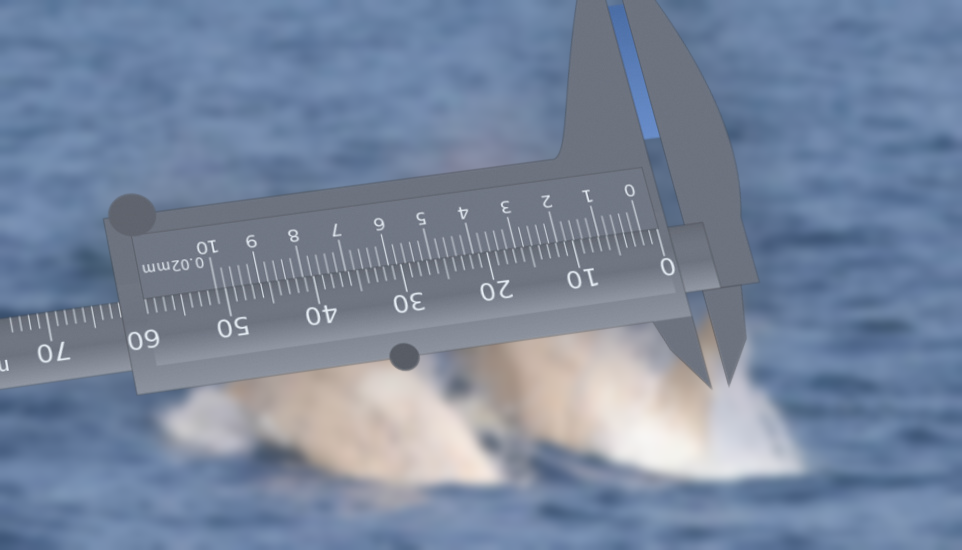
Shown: 2.0,mm
